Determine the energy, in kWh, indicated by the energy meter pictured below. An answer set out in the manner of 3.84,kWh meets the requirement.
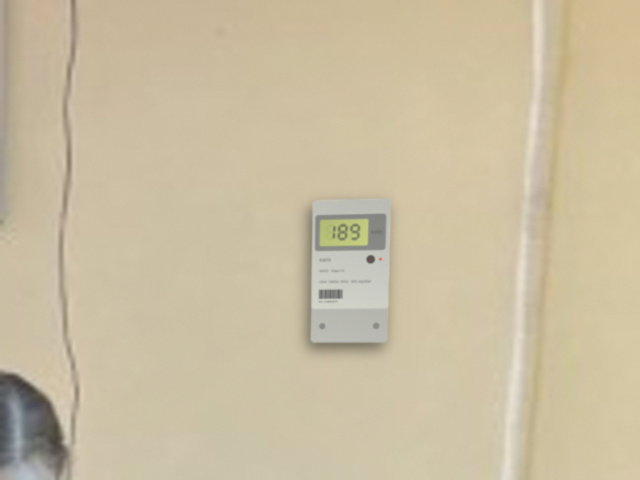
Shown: 189,kWh
